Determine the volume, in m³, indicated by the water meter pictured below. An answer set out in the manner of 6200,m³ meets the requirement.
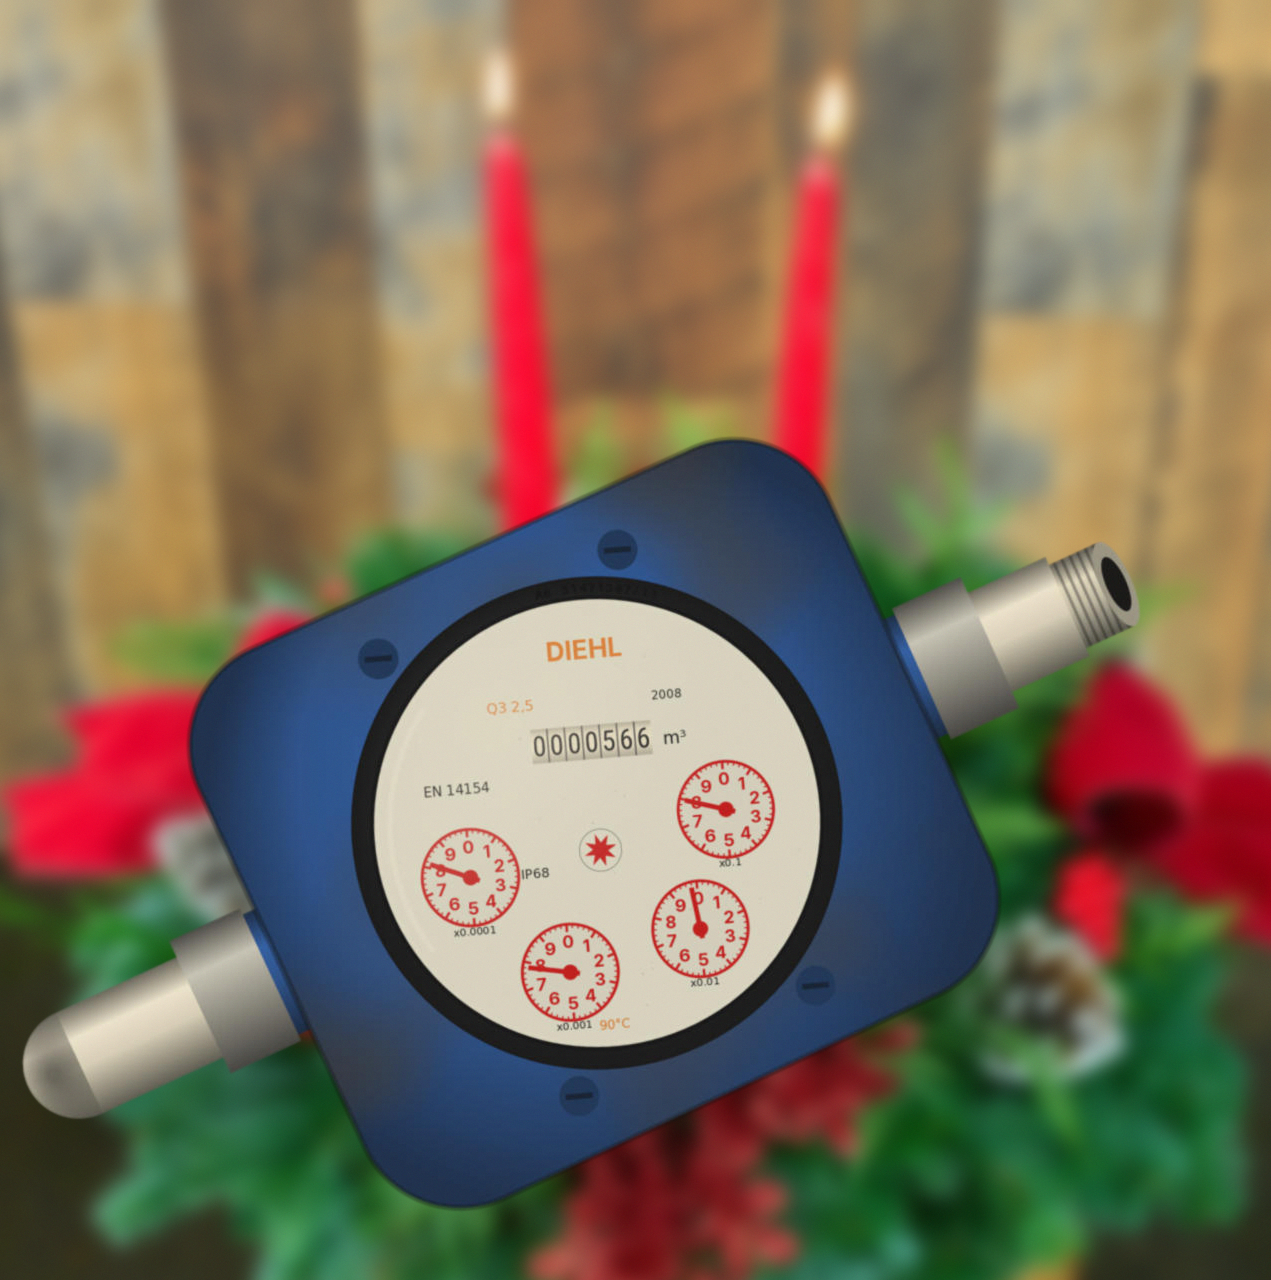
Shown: 566.7978,m³
